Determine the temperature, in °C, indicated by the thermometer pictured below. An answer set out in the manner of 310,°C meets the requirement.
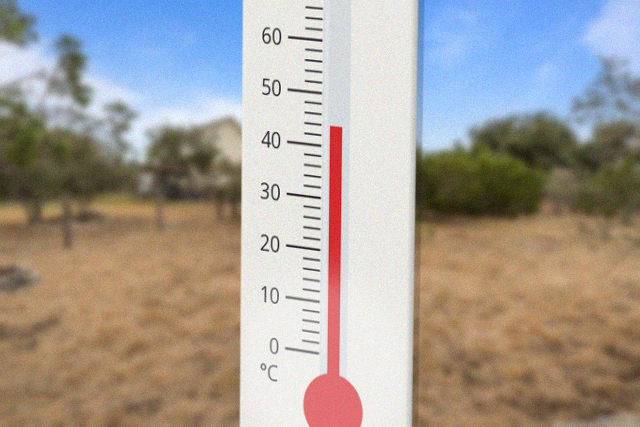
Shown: 44,°C
